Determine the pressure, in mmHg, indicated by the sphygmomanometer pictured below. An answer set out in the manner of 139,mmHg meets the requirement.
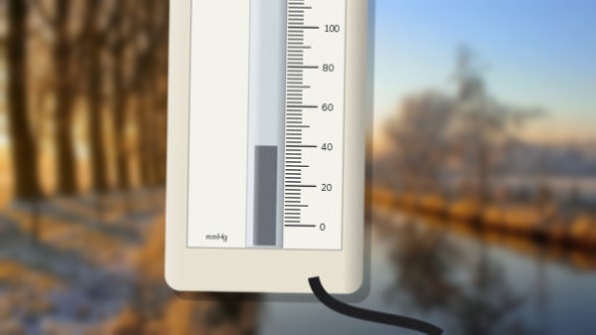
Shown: 40,mmHg
